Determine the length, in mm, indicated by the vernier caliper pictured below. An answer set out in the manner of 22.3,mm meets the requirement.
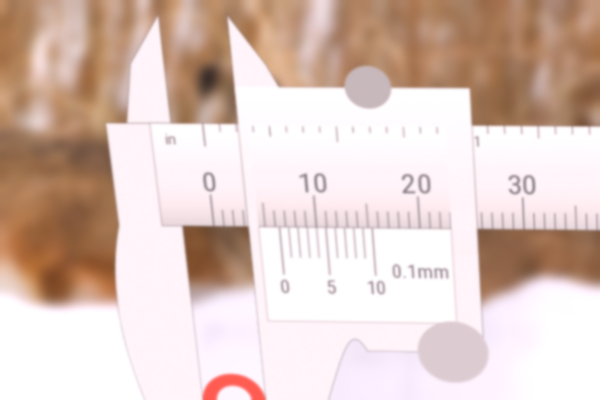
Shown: 6.4,mm
